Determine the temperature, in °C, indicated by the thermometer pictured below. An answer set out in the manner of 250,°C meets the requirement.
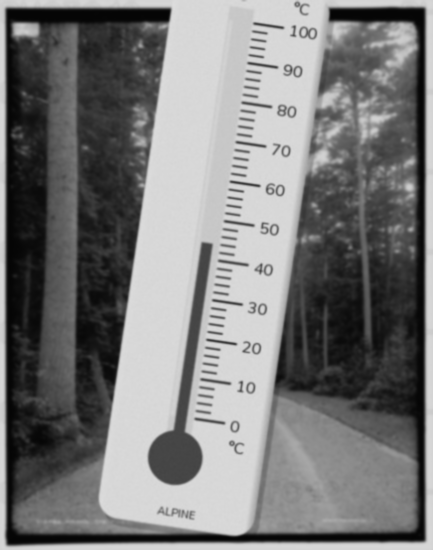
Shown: 44,°C
